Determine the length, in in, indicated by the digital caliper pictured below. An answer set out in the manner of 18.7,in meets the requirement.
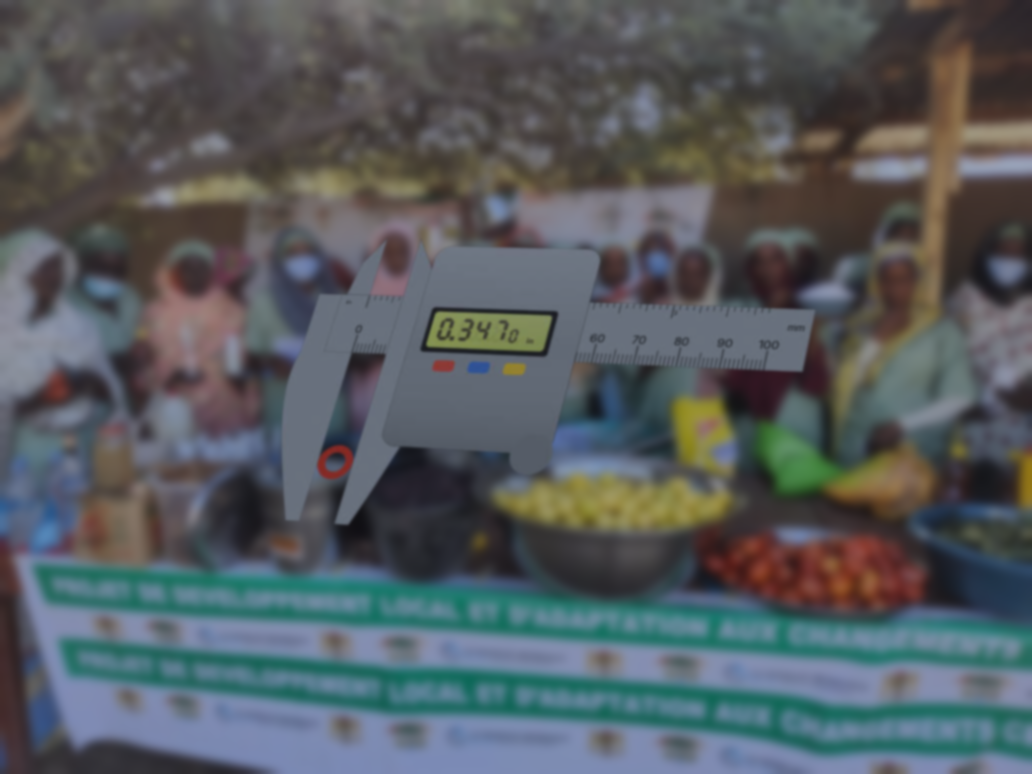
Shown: 0.3470,in
